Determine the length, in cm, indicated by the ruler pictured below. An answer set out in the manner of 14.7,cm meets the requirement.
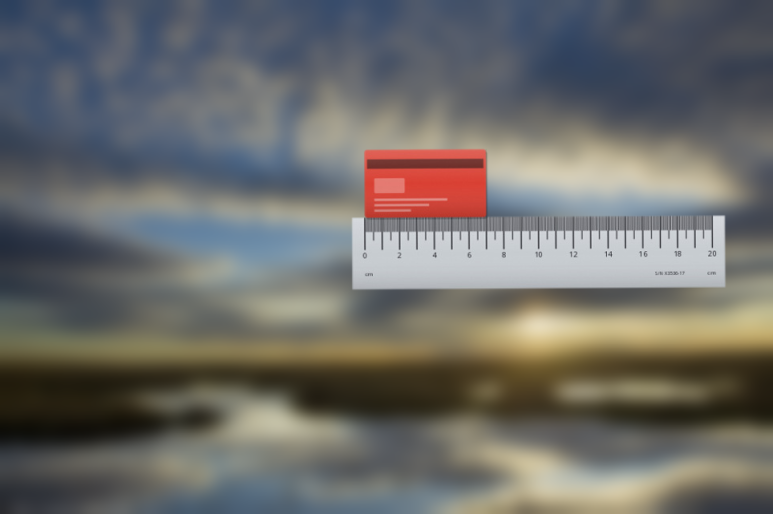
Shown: 7,cm
